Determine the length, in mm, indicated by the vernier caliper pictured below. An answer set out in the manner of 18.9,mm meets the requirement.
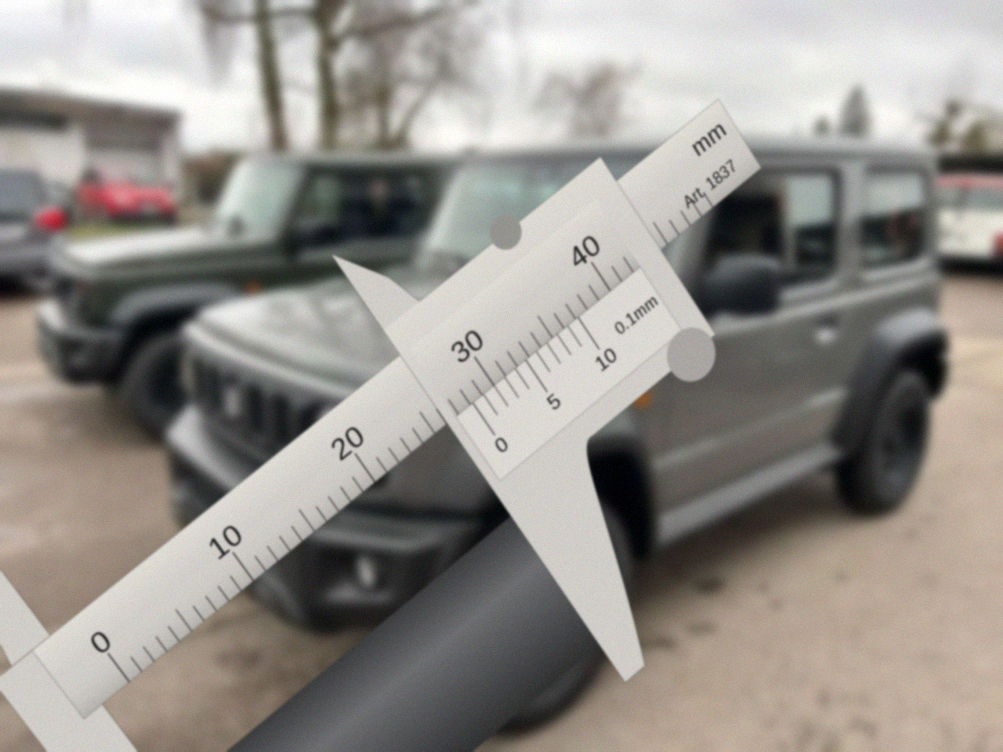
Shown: 28.2,mm
